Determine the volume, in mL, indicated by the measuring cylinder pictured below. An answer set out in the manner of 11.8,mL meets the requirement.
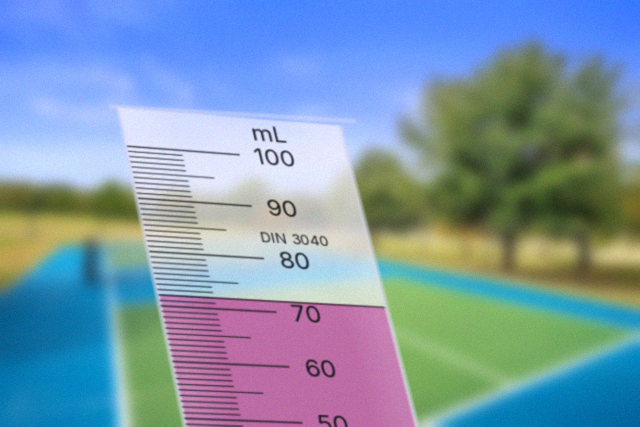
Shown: 72,mL
